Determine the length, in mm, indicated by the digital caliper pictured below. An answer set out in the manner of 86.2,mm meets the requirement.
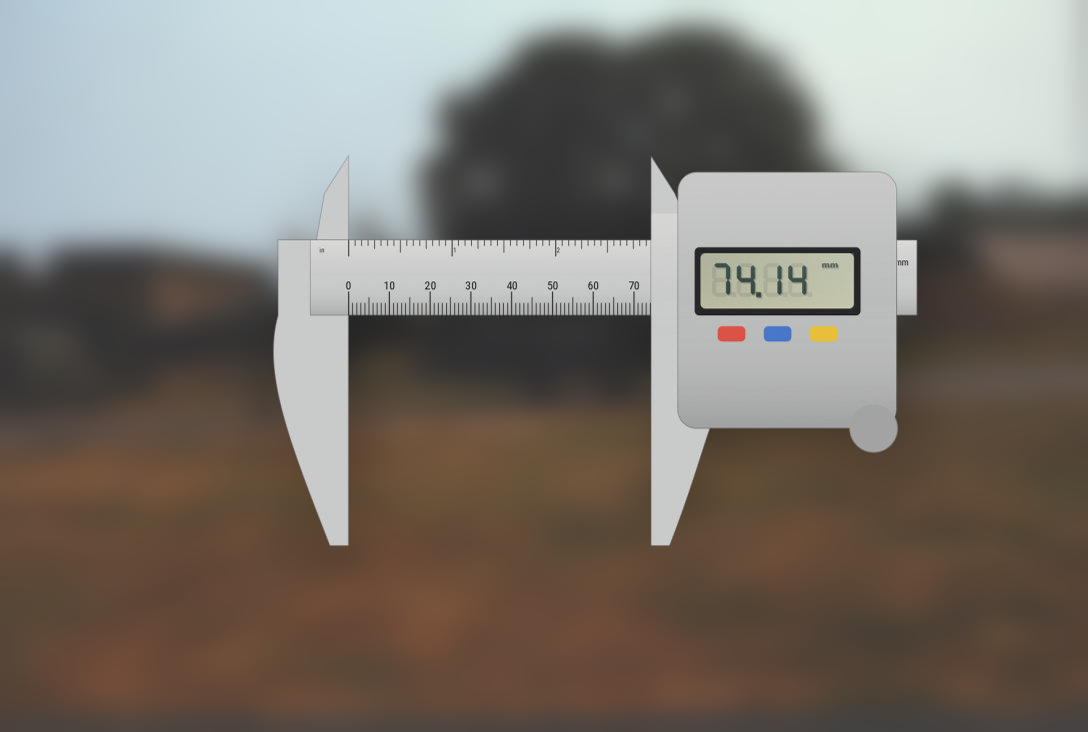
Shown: 74.14,mm
